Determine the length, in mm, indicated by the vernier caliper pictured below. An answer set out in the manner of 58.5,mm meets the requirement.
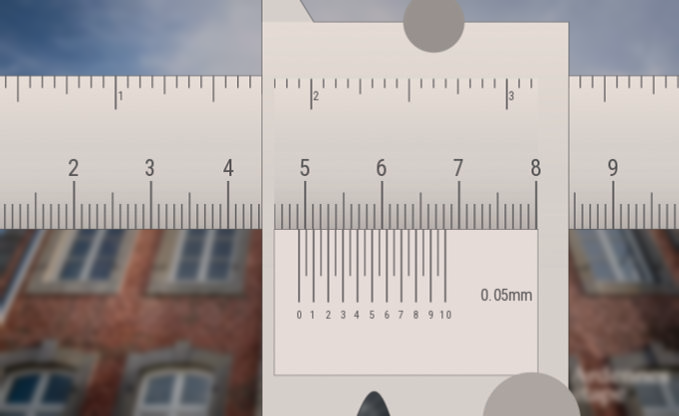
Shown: 49.2,mm
